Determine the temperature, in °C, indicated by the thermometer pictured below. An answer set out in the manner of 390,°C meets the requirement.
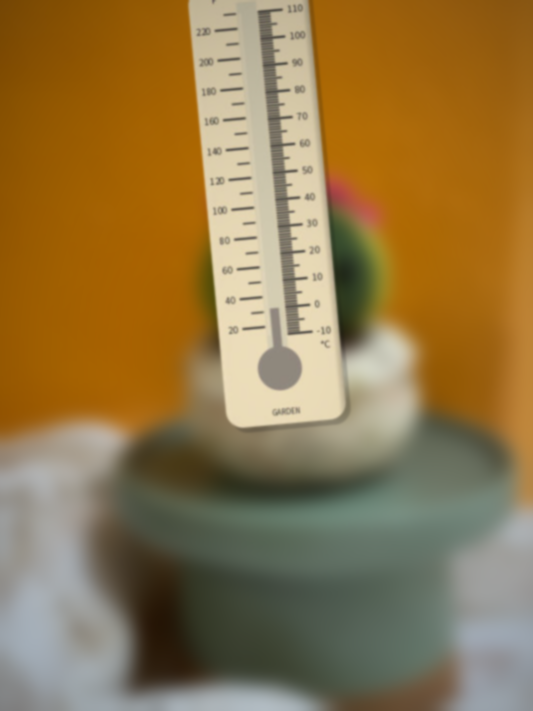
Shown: 0,°C
